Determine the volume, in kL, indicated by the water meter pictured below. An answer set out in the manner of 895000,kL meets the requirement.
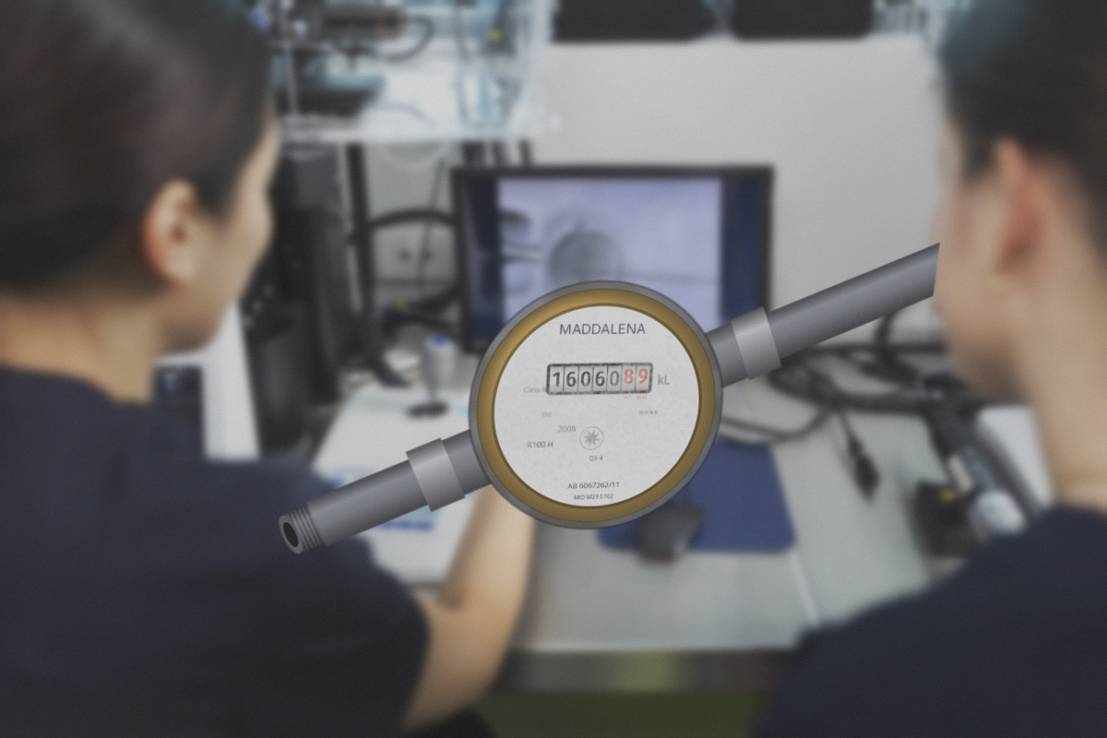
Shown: 16060.89,kL
